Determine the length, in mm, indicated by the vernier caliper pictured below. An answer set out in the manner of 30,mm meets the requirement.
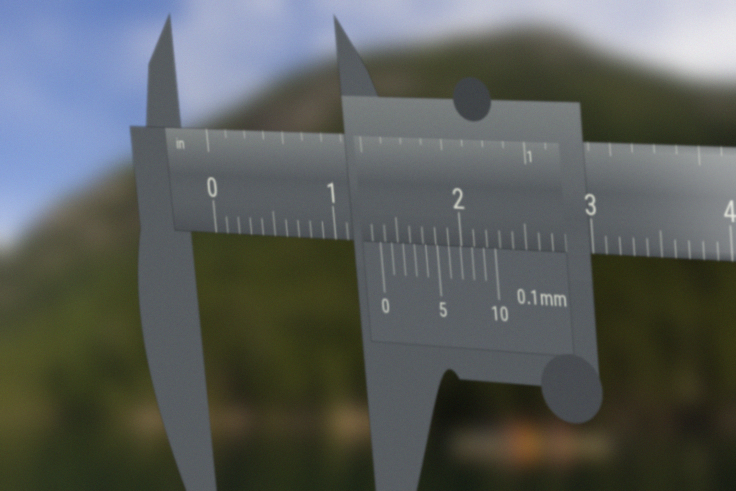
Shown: 13.6,mm
